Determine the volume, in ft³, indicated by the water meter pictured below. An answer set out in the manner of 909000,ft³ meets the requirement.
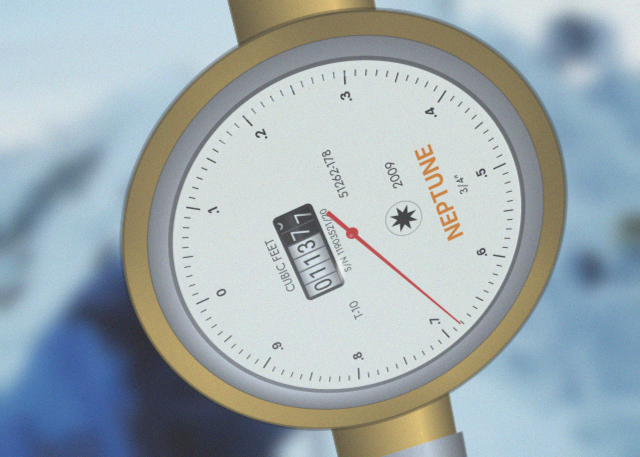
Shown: 11376.68,ft³
